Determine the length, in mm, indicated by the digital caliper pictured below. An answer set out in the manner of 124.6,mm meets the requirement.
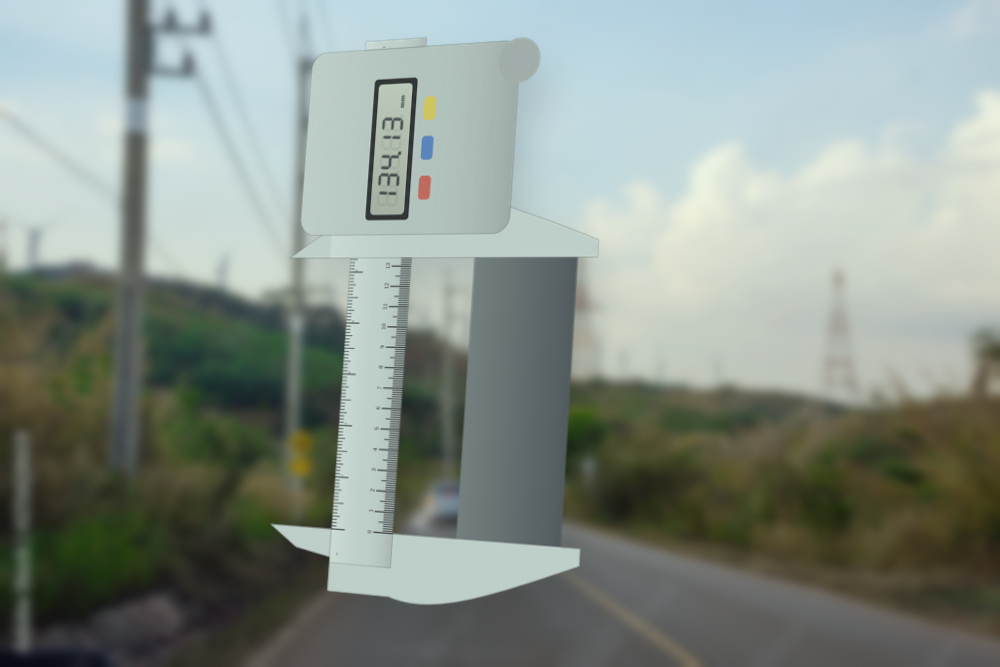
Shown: 134.13,mm
